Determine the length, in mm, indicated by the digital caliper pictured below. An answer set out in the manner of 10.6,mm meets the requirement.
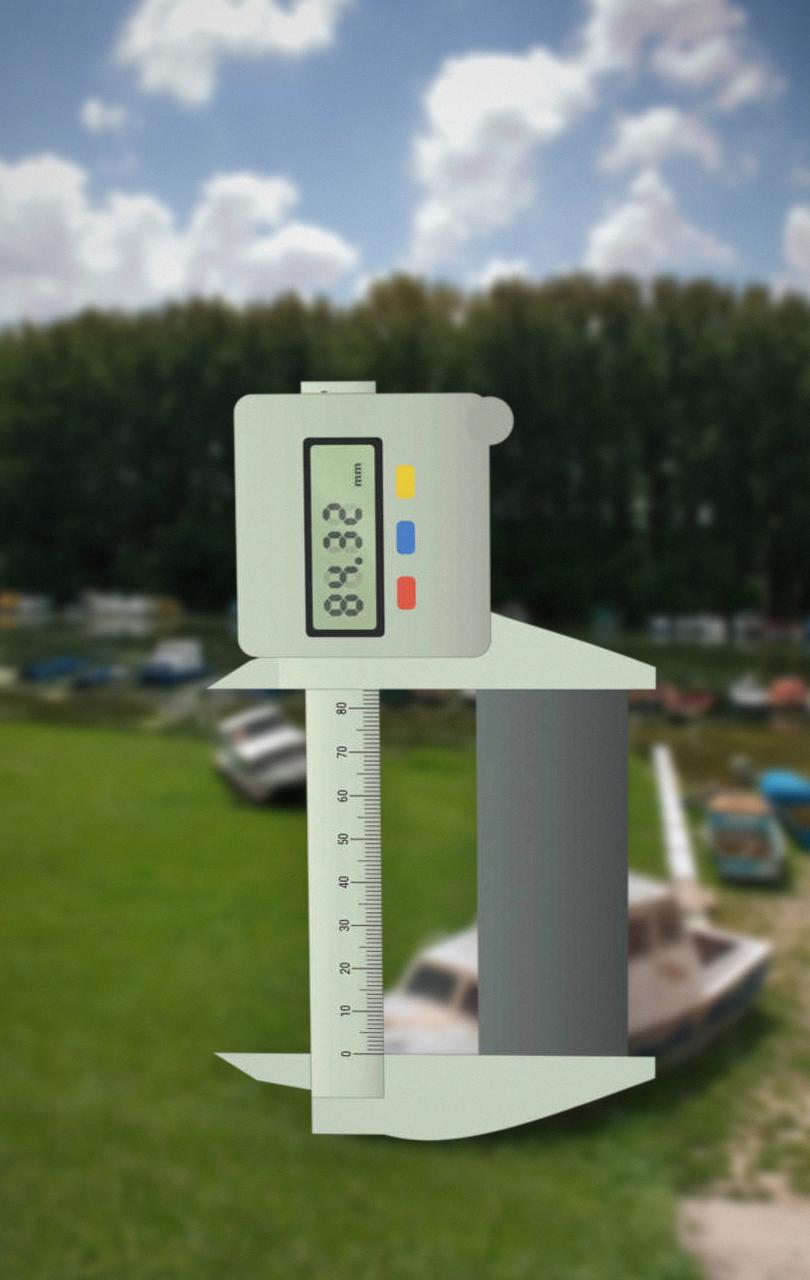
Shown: 84.32,mm
